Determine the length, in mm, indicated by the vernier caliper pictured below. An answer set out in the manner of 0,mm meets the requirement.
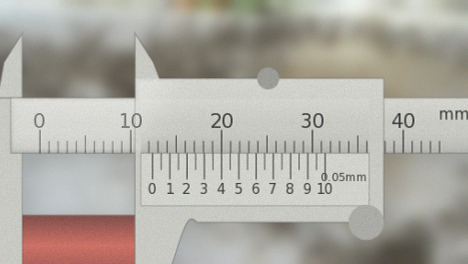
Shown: 12.4,mm
